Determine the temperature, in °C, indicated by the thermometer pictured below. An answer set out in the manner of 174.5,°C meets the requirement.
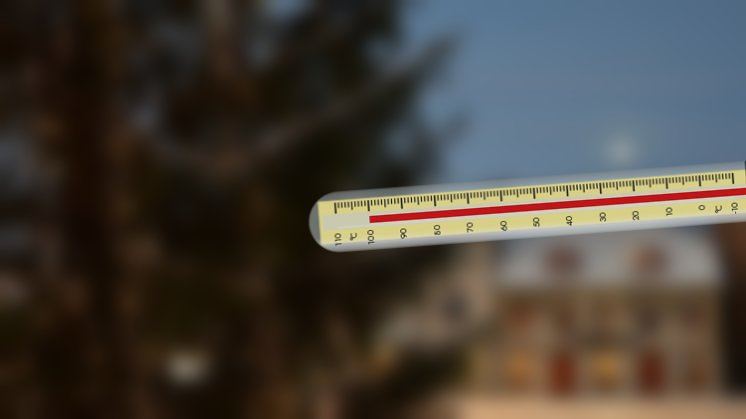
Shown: 100,°C
